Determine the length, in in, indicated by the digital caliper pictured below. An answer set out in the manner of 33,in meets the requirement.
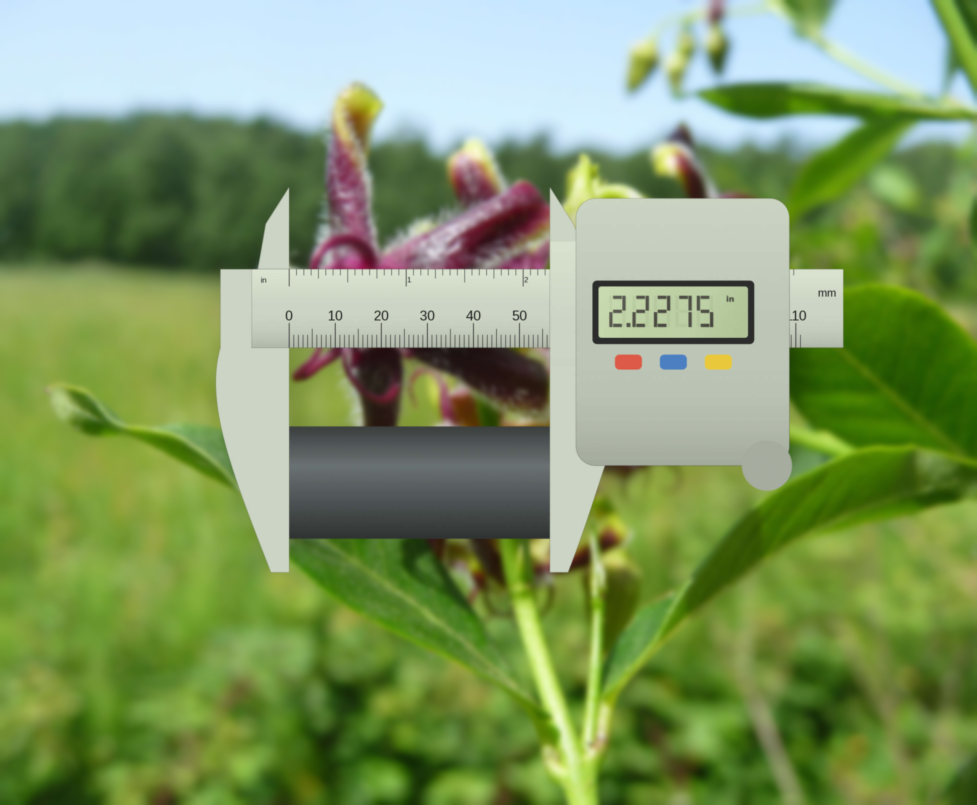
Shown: 2.2275,in
